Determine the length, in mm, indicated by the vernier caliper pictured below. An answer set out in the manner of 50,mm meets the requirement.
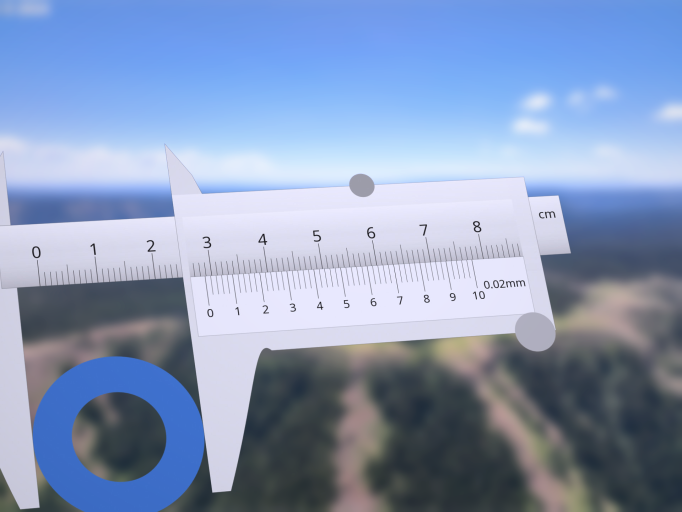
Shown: 28.8,mm
